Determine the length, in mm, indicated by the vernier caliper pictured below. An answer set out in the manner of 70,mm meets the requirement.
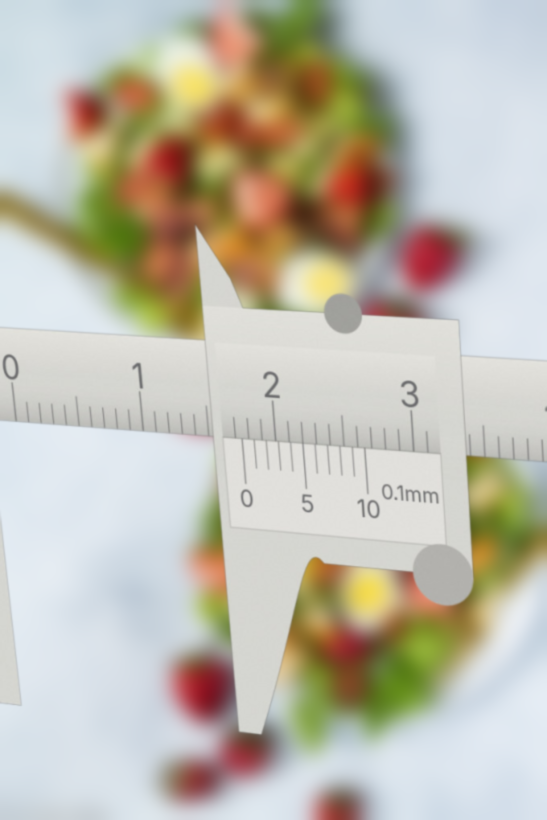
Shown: 17.5,mm
